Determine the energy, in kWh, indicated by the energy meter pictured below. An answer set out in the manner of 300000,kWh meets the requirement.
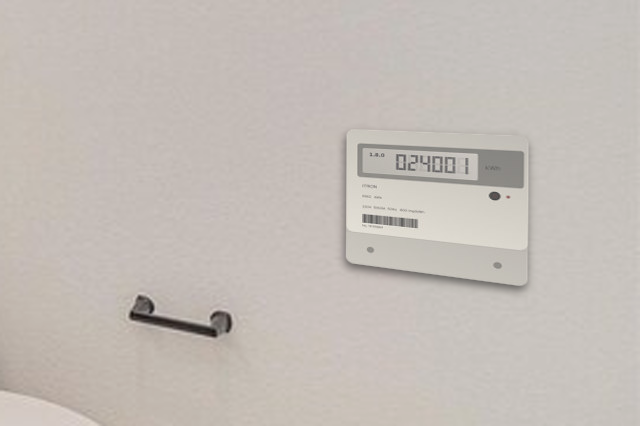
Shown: 24001,kWh
